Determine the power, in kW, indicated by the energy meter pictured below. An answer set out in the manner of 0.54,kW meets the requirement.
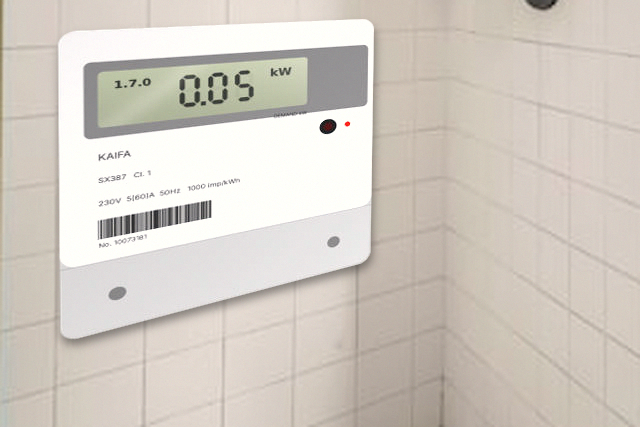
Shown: 0.05,kW
